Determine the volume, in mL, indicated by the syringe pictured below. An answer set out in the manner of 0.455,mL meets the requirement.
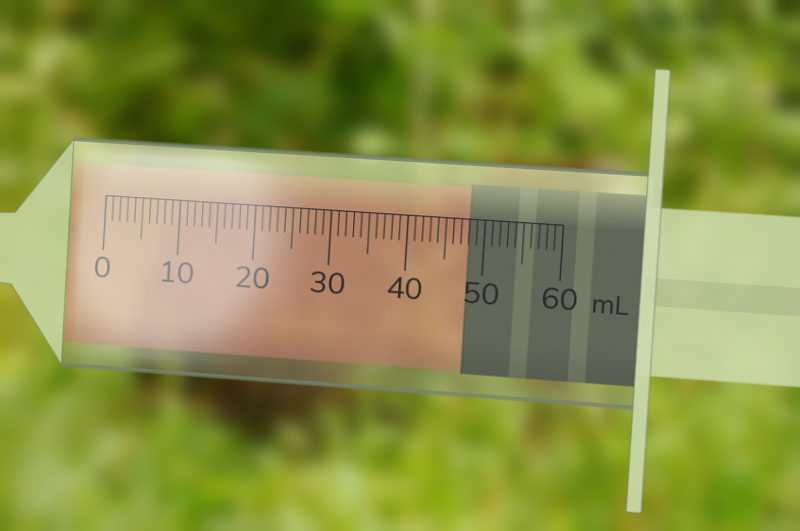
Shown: 48,mL
